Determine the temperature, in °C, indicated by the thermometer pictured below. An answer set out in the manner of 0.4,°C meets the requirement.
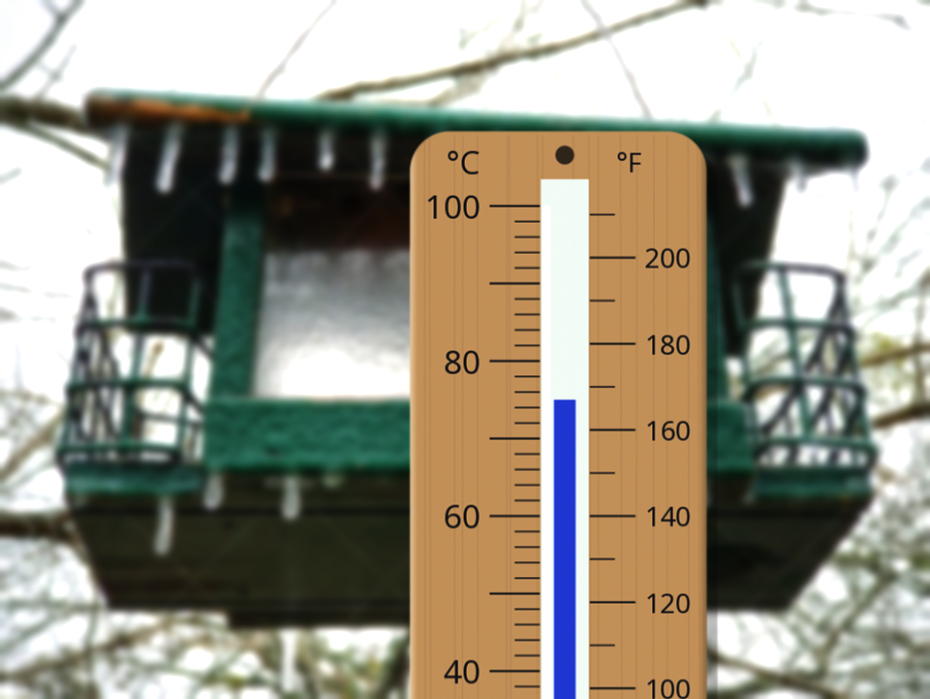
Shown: 75,°C
